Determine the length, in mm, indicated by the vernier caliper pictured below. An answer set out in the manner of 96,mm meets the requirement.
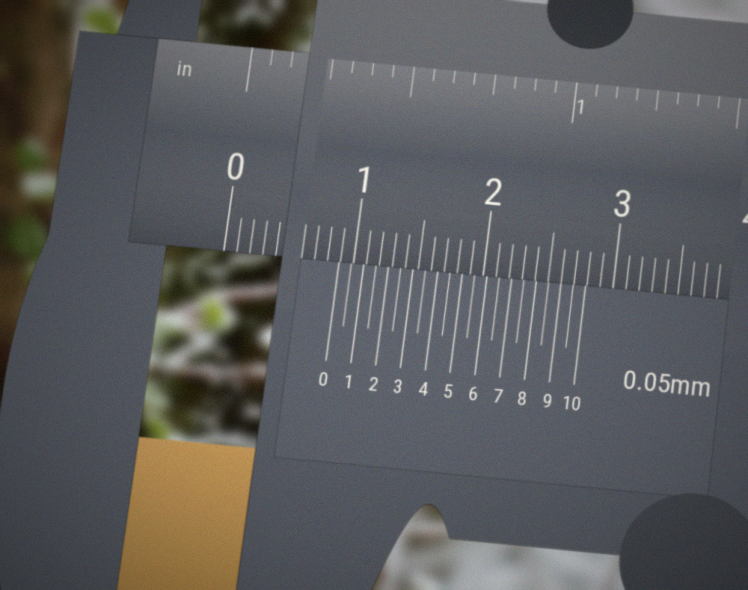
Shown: 8.9,mm
